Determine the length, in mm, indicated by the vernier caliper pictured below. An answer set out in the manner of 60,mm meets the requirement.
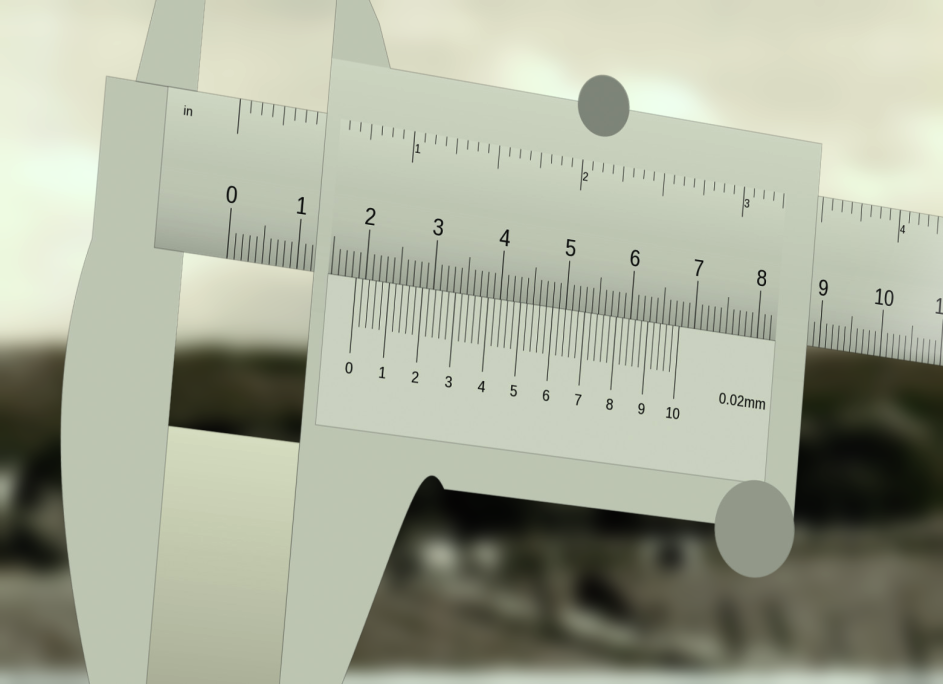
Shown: 18.6,mm
